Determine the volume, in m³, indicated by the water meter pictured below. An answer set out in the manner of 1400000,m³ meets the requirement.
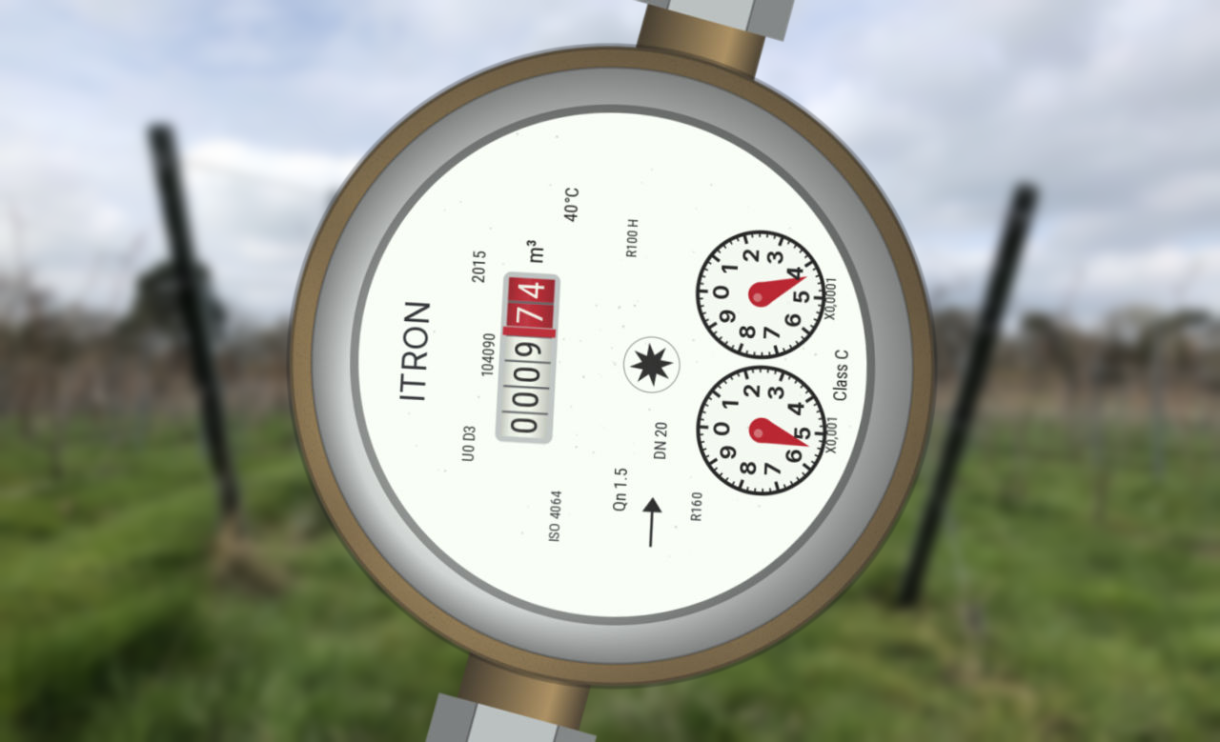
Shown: 9.7454,m³
